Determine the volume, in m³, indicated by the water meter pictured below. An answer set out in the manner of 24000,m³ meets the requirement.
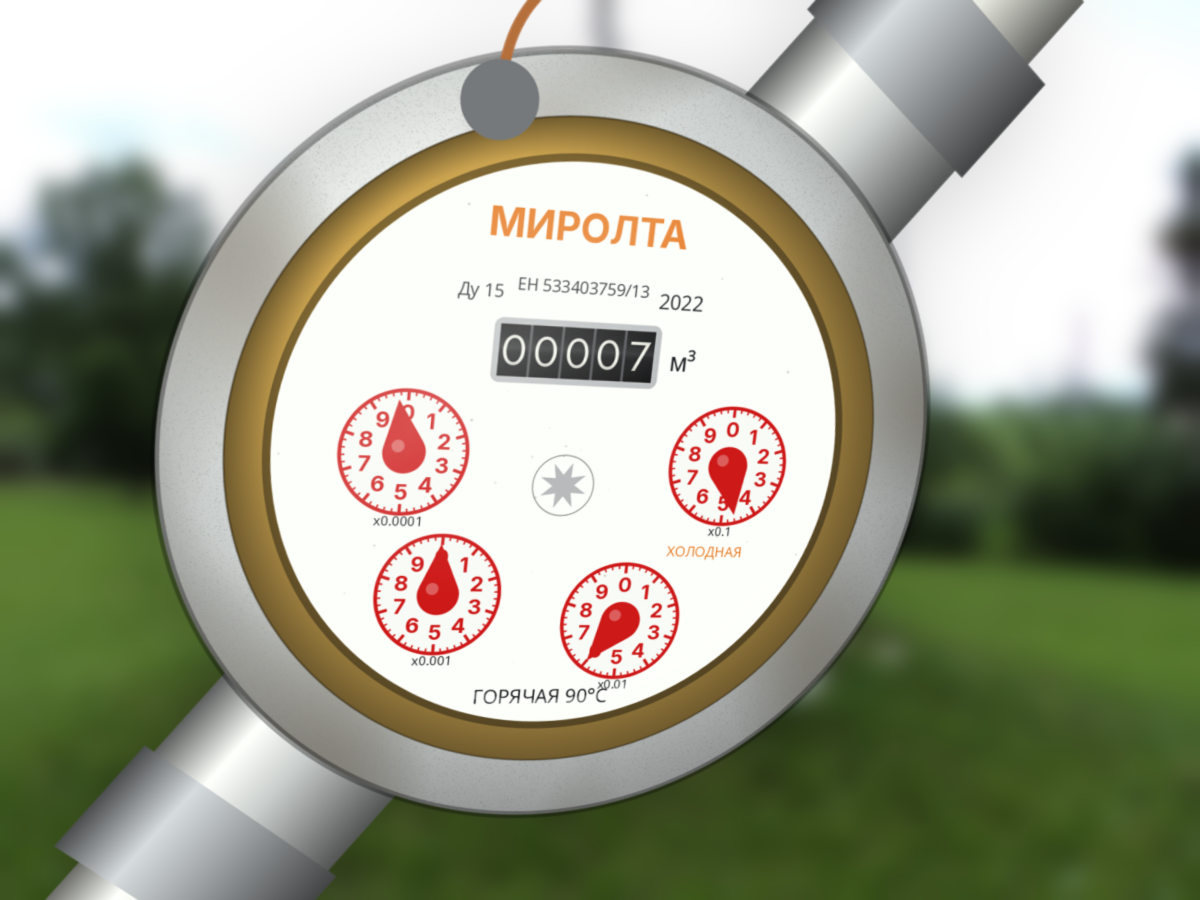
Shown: 7.4599,m³
